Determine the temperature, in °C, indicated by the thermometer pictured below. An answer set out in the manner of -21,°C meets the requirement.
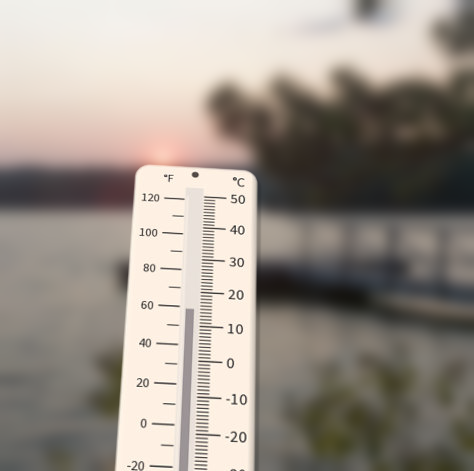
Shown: 15,°C
